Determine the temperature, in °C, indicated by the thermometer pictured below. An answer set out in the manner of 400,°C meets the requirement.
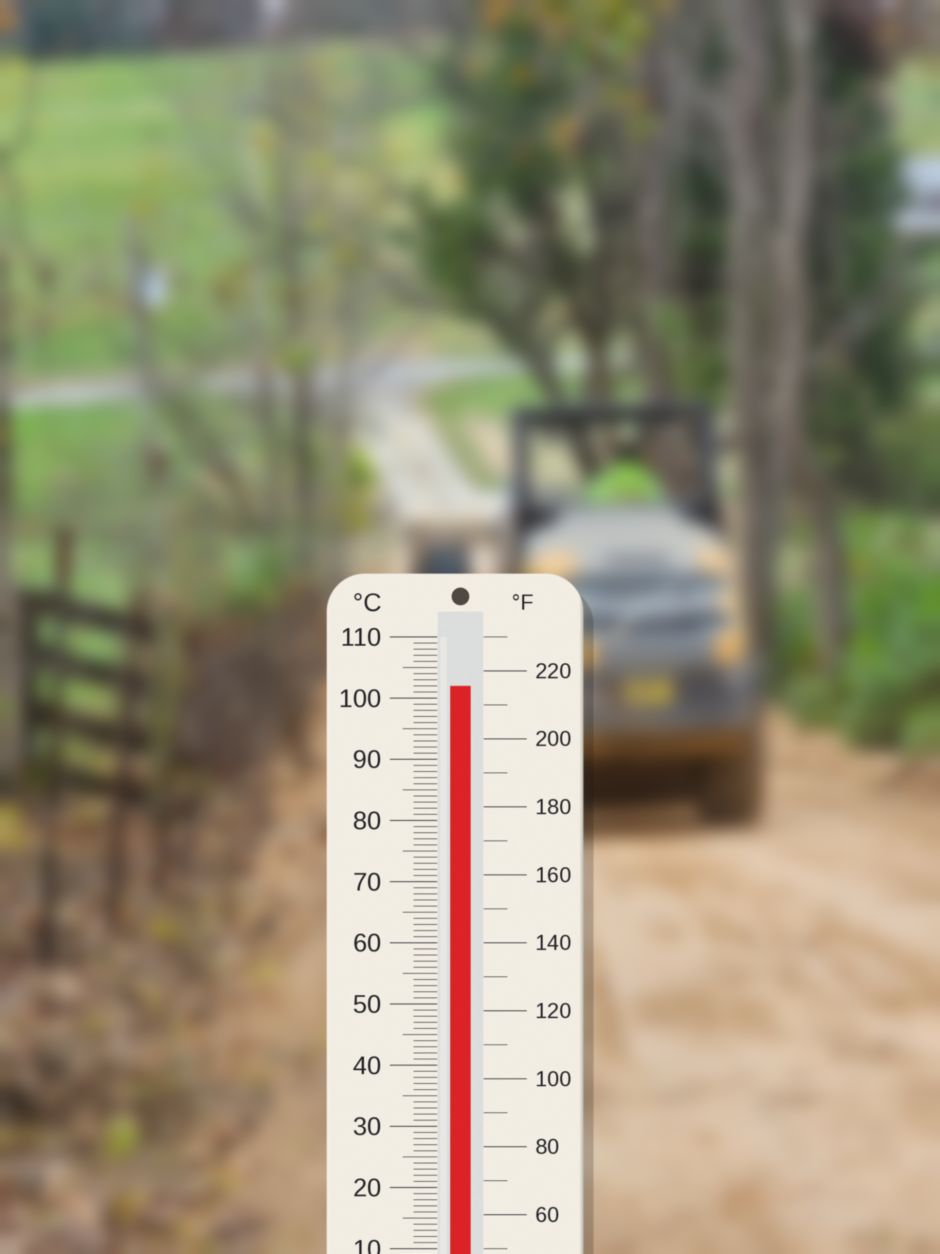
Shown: 102,°C
